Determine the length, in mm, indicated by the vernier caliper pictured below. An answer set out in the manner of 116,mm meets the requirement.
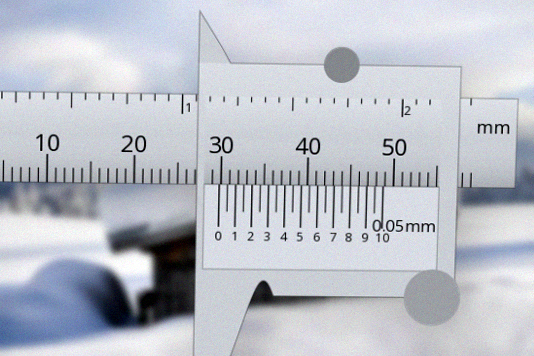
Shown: 29.8,mm
